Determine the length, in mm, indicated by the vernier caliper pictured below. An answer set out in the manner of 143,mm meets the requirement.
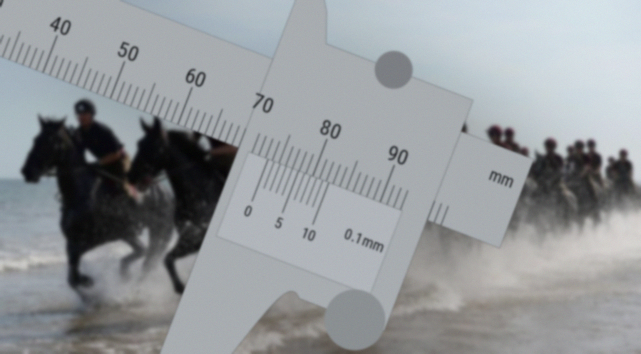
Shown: 73.4,mm
